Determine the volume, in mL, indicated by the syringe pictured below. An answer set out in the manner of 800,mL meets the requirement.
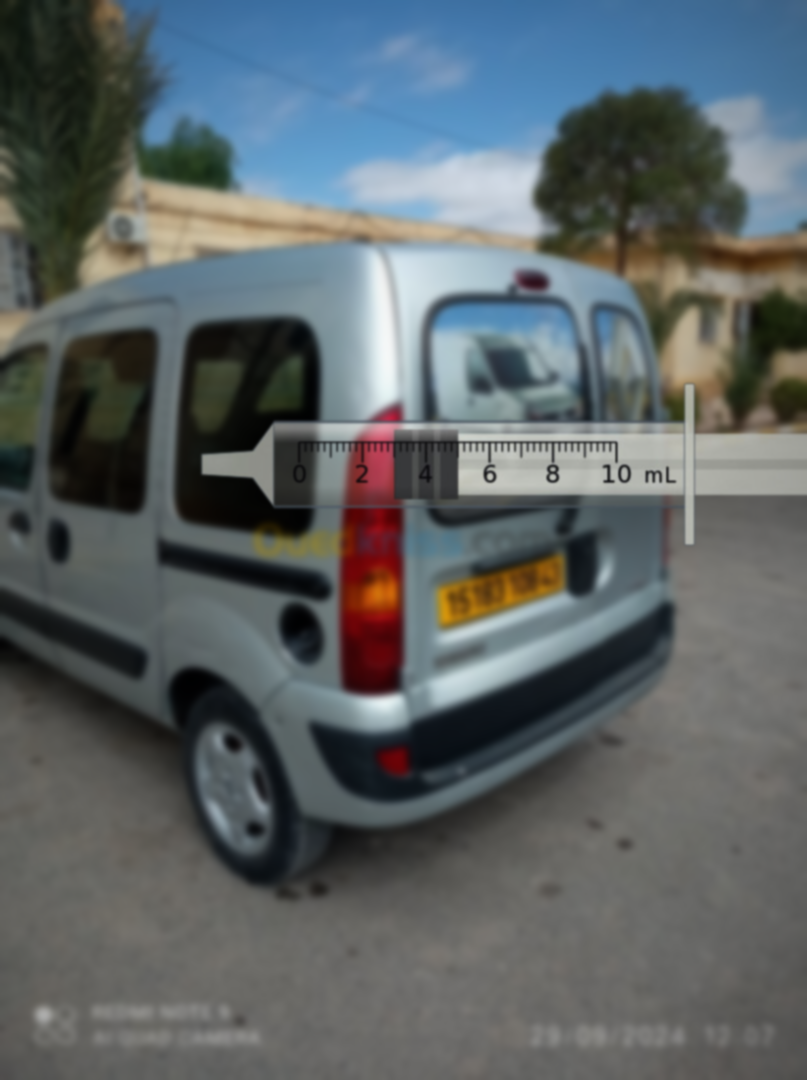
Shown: 3,mL
